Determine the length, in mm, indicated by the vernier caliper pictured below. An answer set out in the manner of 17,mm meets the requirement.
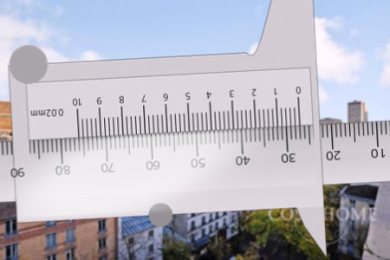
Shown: 27.0,mm
